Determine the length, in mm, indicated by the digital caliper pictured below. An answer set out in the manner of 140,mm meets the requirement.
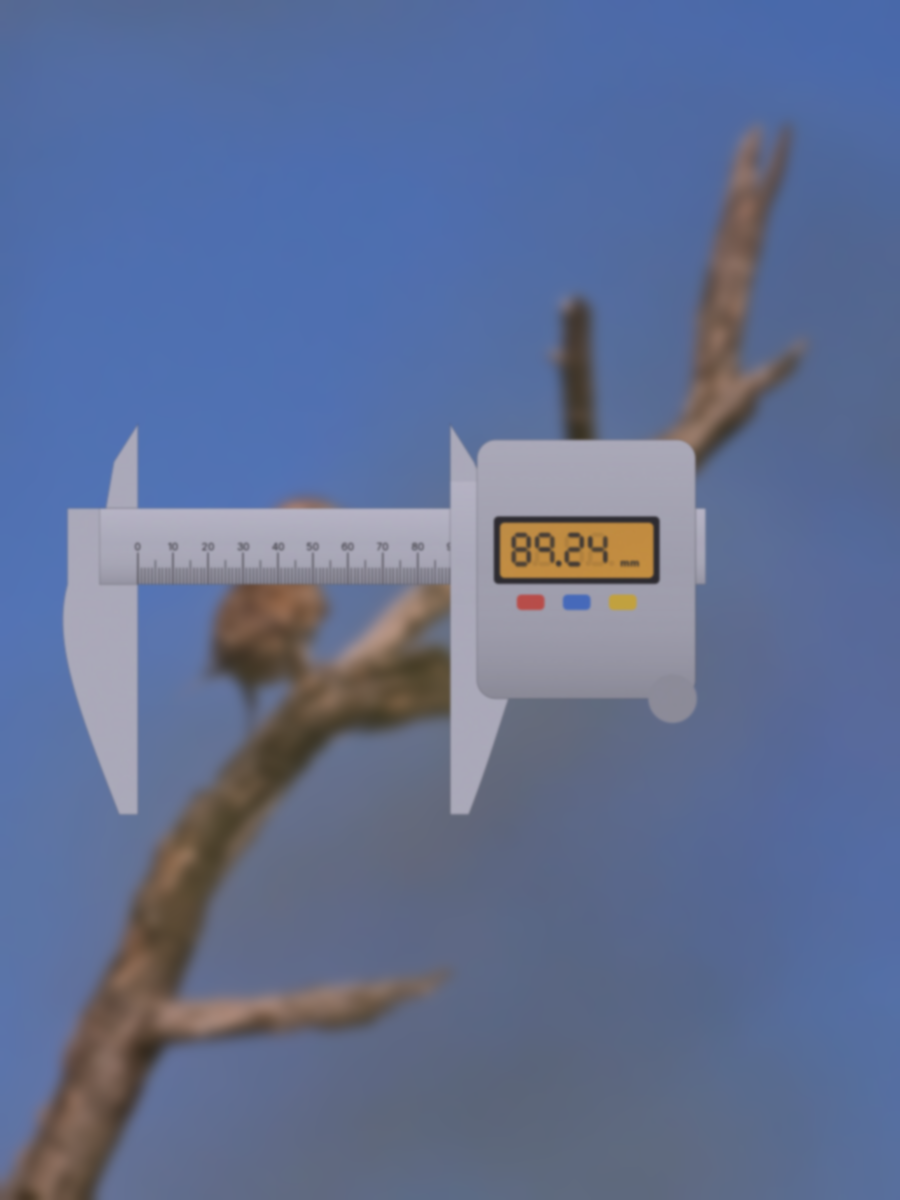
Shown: 89.24,mm
